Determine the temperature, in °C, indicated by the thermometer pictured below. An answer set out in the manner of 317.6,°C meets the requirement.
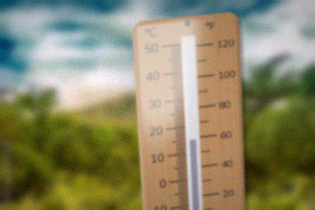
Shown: 15,°C
